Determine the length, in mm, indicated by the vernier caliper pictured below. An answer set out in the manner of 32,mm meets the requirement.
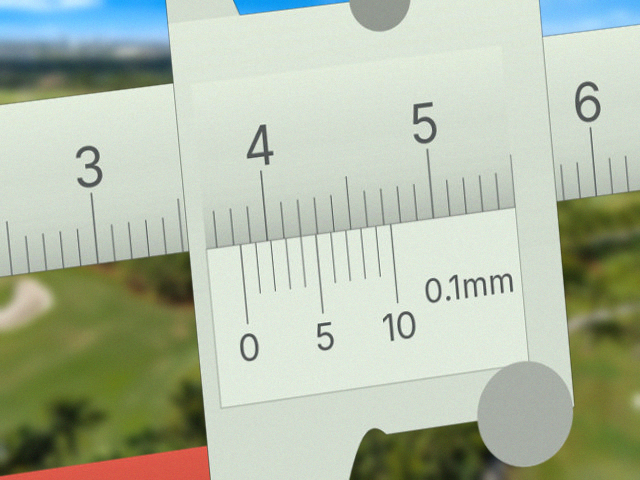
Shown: 38.4,mm
